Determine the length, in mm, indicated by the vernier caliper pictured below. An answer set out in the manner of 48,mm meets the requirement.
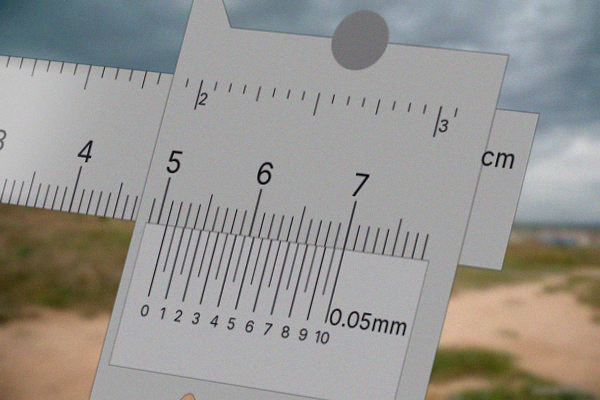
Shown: 51.0,mm
